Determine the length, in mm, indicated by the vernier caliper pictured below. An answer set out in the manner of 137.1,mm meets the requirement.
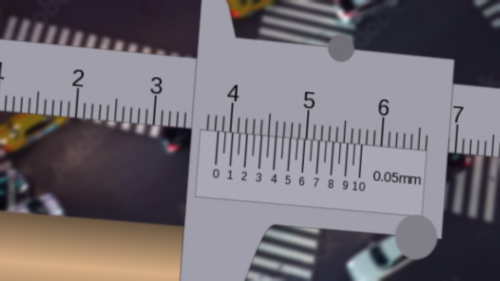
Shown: 38.4,mm
